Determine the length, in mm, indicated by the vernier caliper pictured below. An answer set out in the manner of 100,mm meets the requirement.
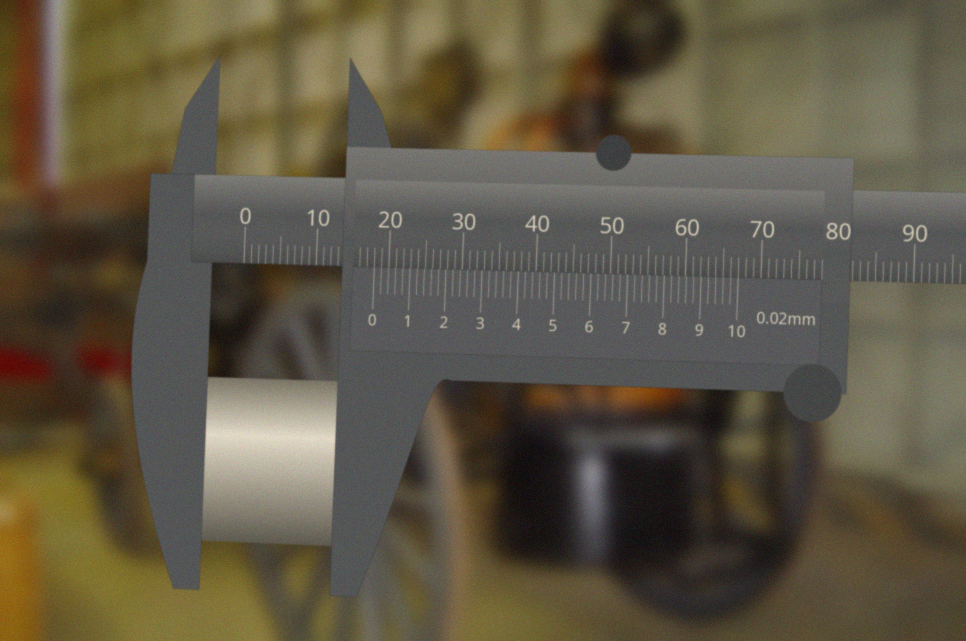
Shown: 18.0,mm
